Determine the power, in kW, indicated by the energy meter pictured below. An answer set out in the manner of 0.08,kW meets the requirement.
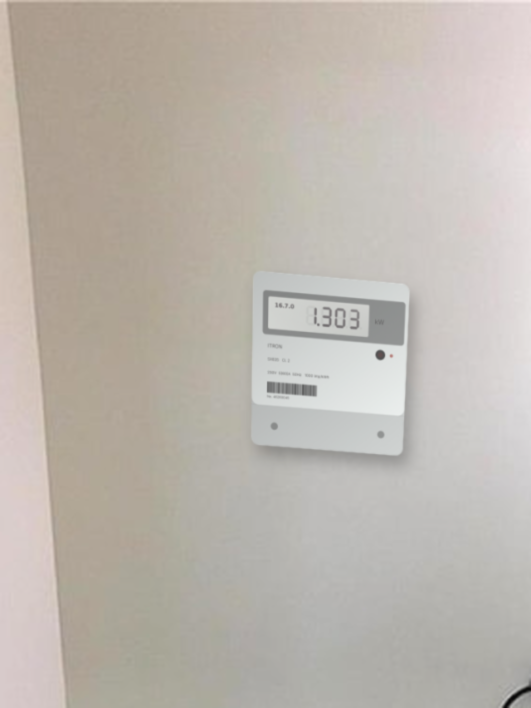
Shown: 1.303,kW
